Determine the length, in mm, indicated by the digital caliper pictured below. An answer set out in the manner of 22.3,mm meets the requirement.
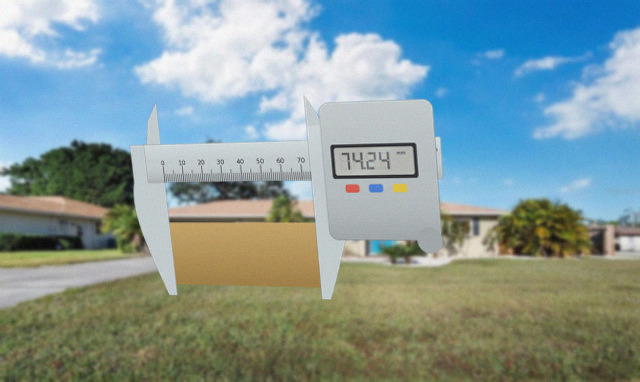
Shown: 74.24,mm
